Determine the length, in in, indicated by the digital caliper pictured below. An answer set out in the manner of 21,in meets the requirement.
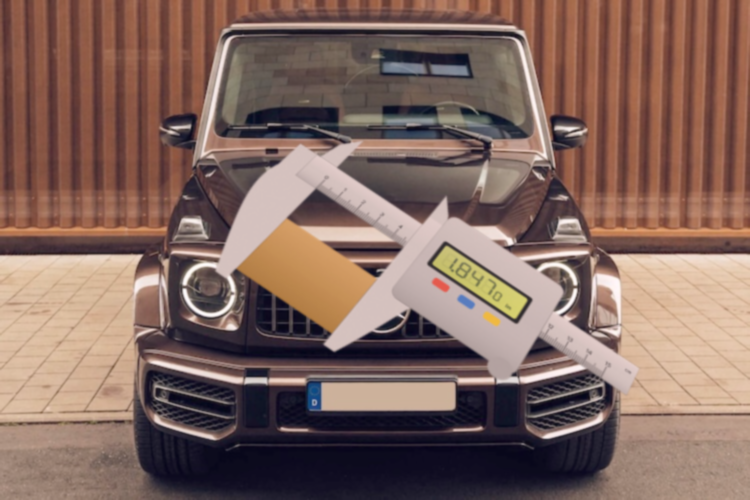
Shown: 1.8470,in
